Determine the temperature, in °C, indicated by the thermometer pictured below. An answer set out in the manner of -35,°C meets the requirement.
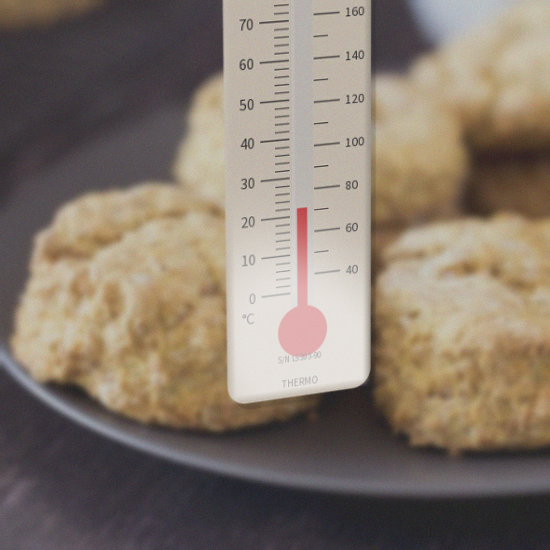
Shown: 22,°C
